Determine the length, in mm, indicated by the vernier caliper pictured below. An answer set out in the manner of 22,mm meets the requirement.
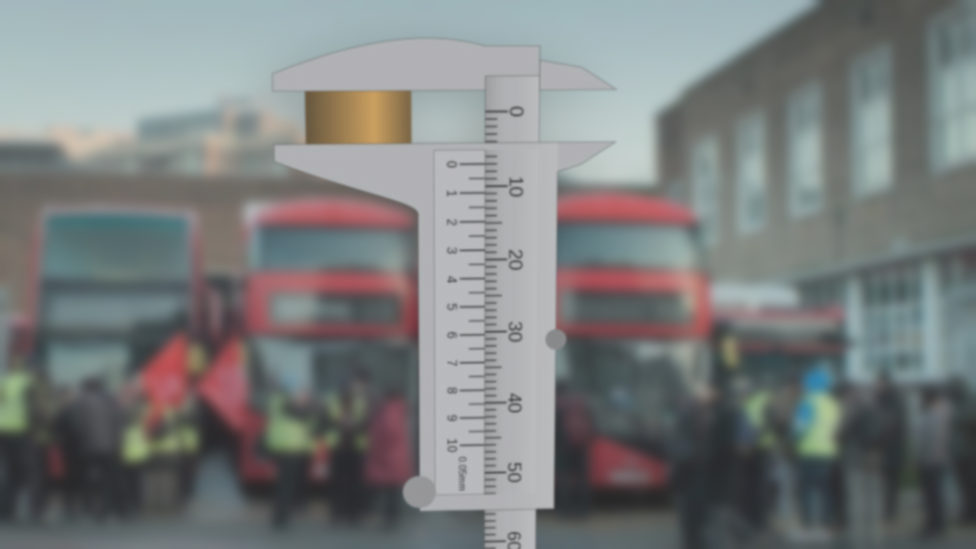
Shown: 7.0,mm
